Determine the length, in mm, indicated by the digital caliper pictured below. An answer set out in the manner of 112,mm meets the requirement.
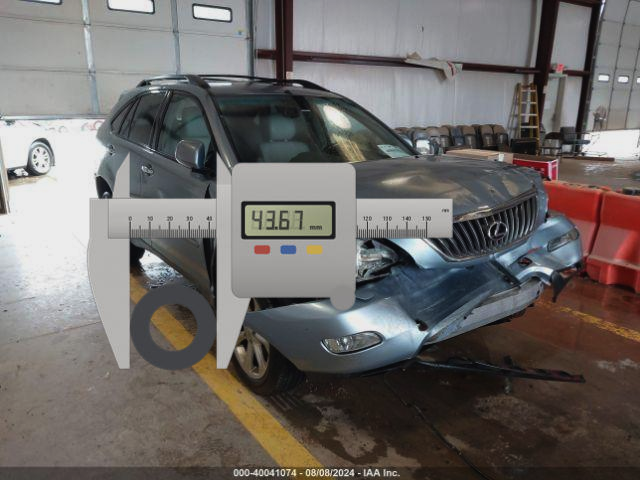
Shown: 43.67,mm
